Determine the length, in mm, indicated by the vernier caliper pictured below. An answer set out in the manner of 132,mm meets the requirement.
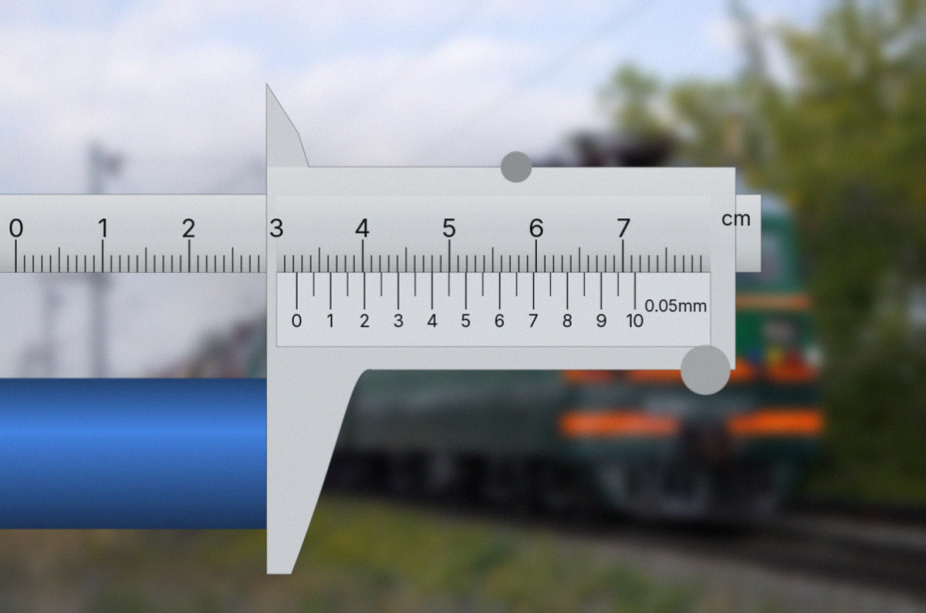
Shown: 32.4,mm
